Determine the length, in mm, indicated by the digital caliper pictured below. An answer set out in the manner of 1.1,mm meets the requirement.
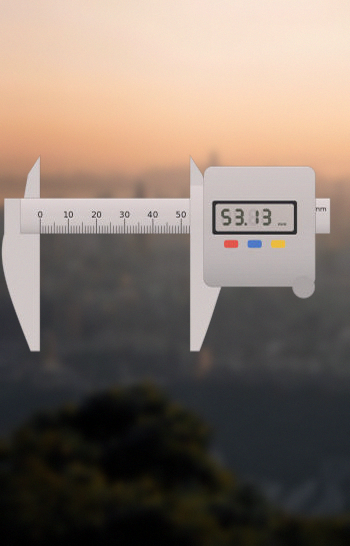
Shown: 53.13,mm
